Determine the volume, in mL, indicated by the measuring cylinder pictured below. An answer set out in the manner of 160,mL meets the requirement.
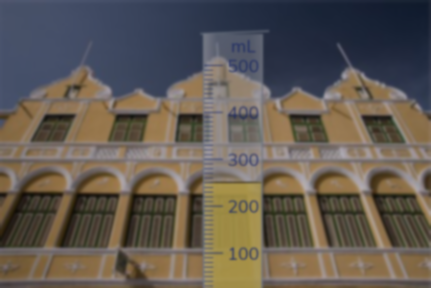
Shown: 250,mL
